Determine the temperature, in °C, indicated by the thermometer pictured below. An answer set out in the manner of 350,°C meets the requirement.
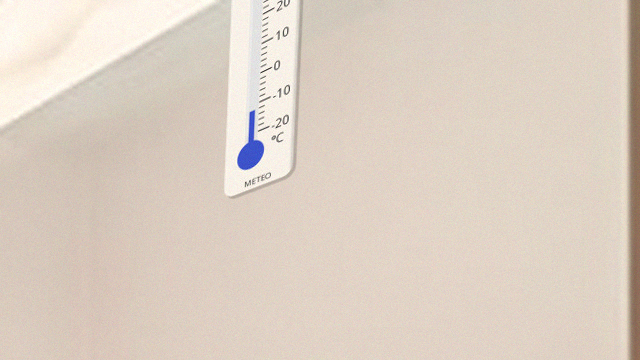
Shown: -12,°C
